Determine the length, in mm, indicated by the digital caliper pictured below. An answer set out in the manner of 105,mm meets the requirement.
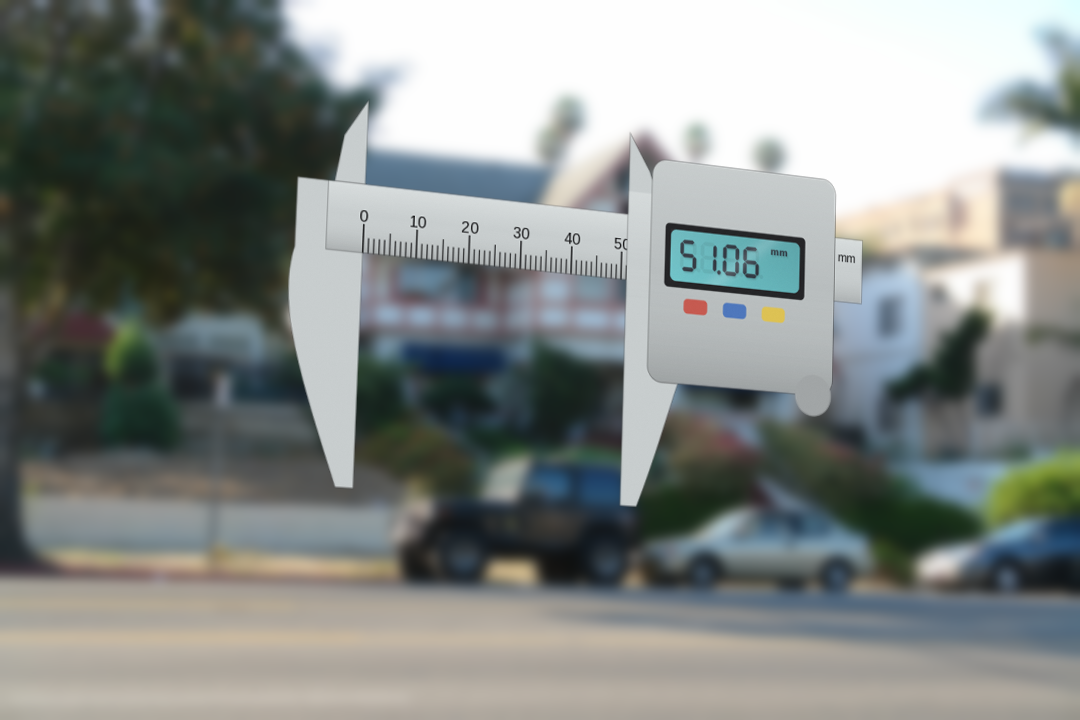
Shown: 51.06,mm
